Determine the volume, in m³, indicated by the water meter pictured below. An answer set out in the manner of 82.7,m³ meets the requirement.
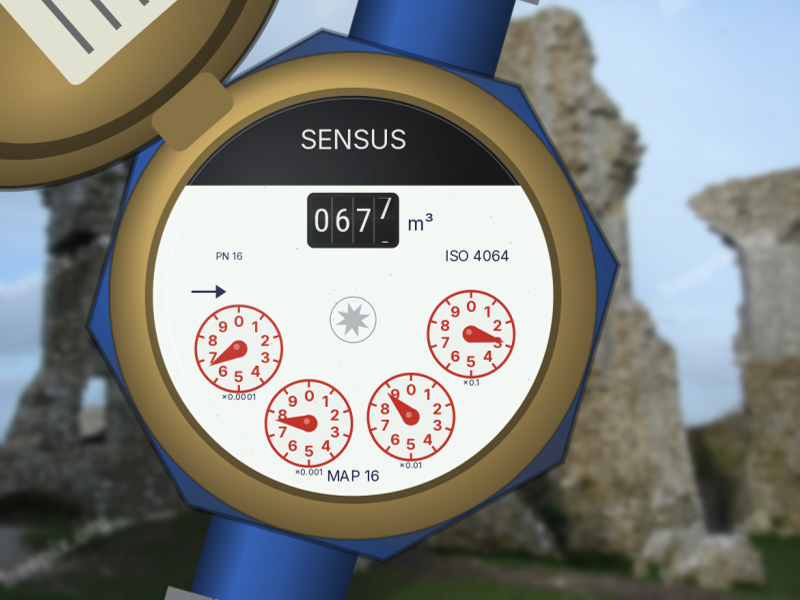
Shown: 677.2876,m³
